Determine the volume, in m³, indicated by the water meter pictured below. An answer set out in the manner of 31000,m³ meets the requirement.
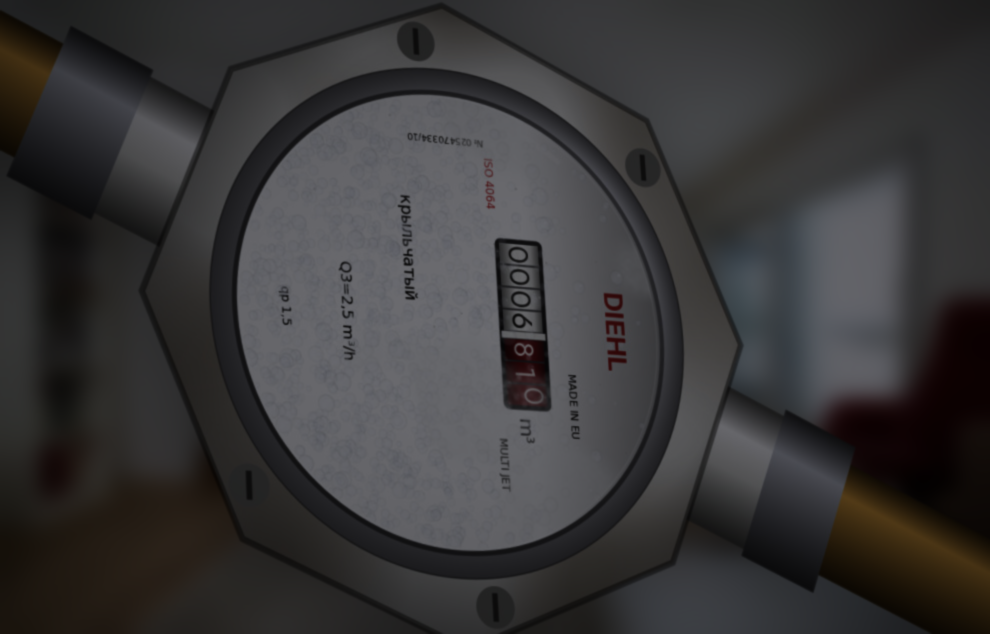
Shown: 6.810,m³
